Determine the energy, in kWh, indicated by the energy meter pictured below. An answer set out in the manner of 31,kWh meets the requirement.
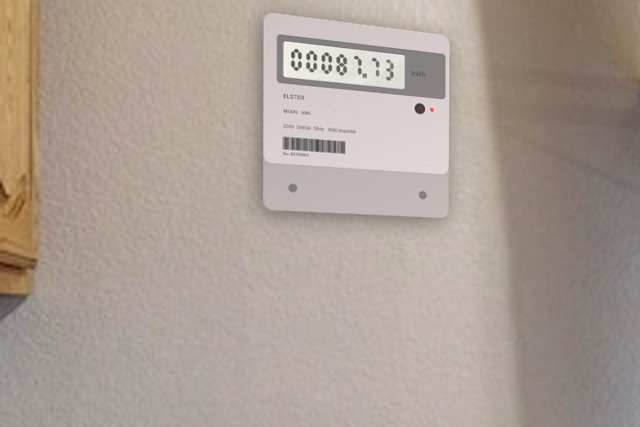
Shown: 87.73,kWh
